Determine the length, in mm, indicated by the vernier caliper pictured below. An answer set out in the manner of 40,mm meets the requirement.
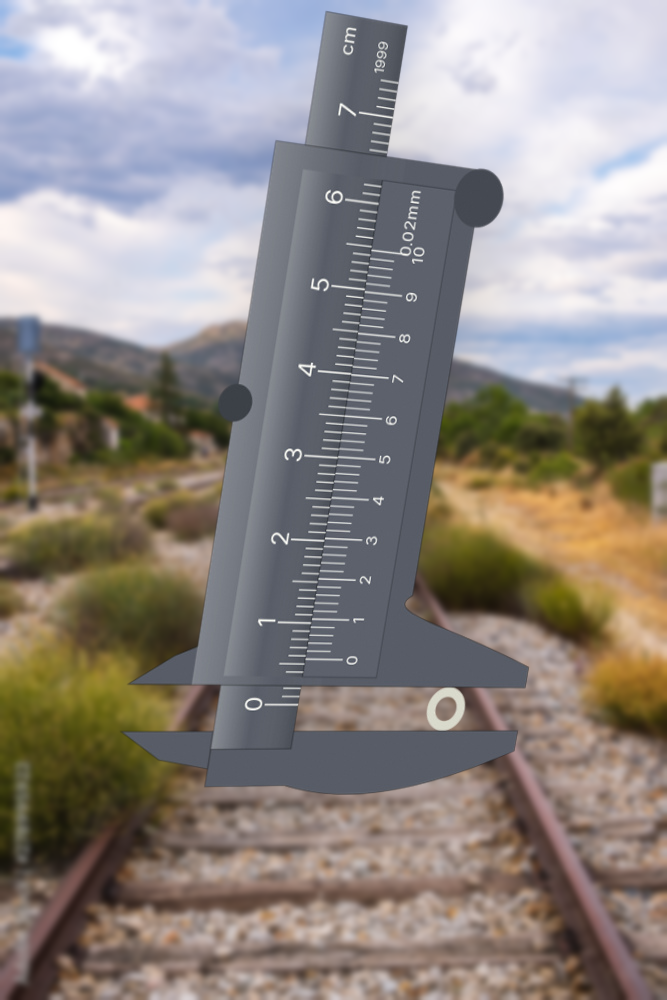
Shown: 5.6,mm
